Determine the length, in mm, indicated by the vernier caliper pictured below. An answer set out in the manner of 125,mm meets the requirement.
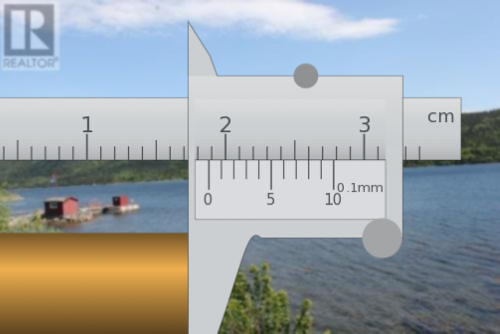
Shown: 18.8,mm
